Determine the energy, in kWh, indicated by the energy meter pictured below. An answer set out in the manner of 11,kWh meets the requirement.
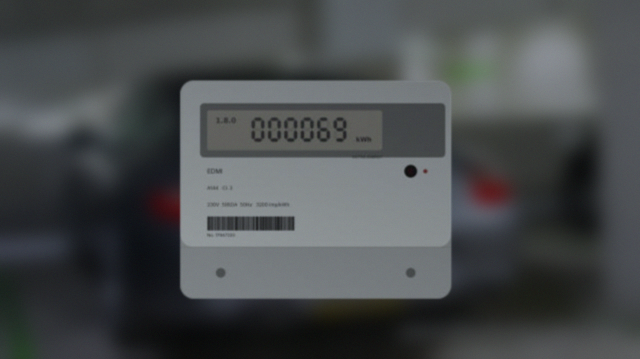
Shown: 69,kWh
